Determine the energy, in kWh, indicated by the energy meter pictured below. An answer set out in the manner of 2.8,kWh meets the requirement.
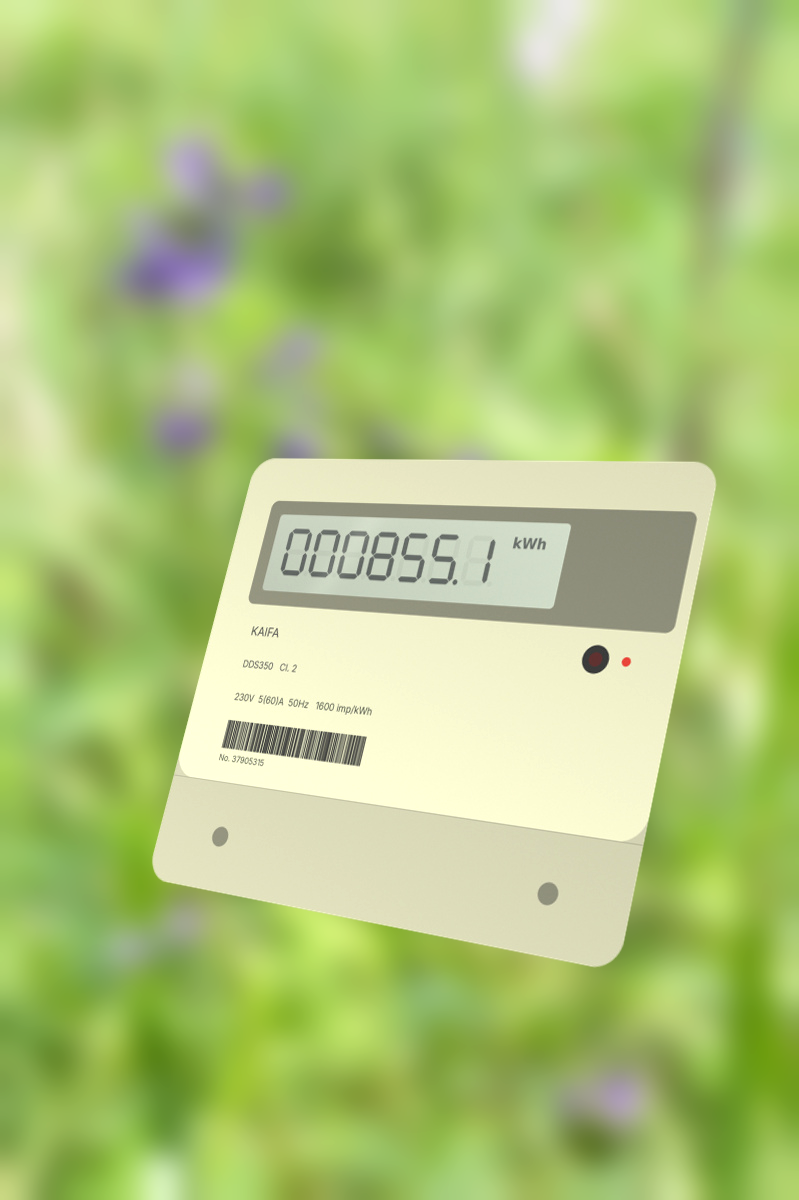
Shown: 855.1,kWh
